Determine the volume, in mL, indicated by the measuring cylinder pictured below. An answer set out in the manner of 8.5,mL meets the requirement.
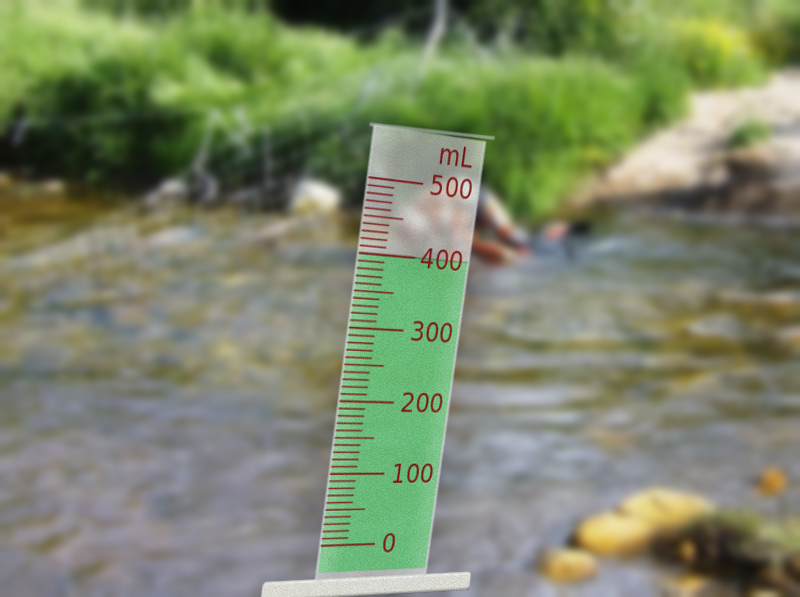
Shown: 400,mL
